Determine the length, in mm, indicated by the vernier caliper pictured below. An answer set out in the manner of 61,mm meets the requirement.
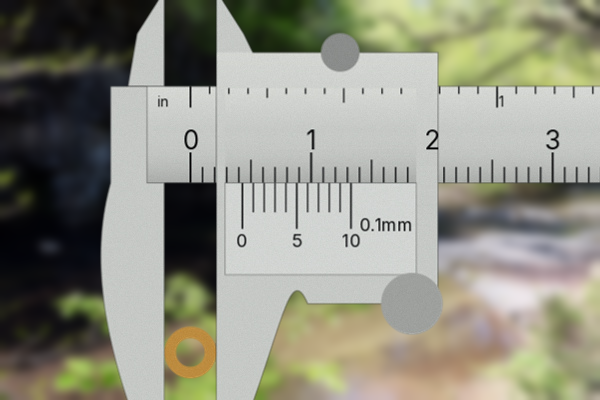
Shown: 4.3,mm
